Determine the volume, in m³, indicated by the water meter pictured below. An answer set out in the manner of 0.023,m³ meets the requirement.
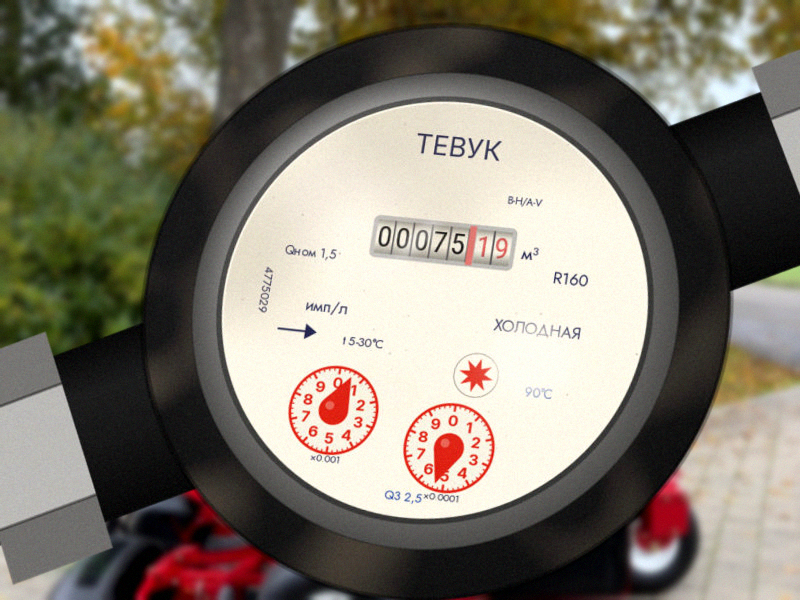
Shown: 75.1905,m³
